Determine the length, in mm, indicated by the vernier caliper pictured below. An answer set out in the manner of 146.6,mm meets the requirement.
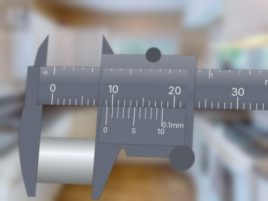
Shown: 9.2,mm
